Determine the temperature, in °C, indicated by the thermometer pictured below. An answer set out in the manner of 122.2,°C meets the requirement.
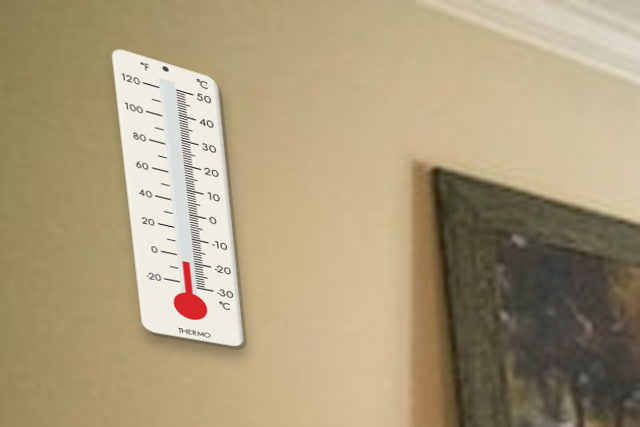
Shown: -20,°C
